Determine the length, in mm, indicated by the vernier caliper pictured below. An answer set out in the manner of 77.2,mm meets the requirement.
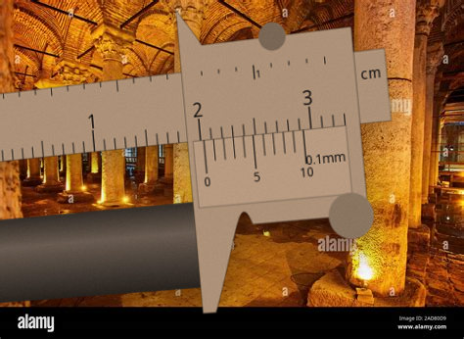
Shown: 20.3,mm
